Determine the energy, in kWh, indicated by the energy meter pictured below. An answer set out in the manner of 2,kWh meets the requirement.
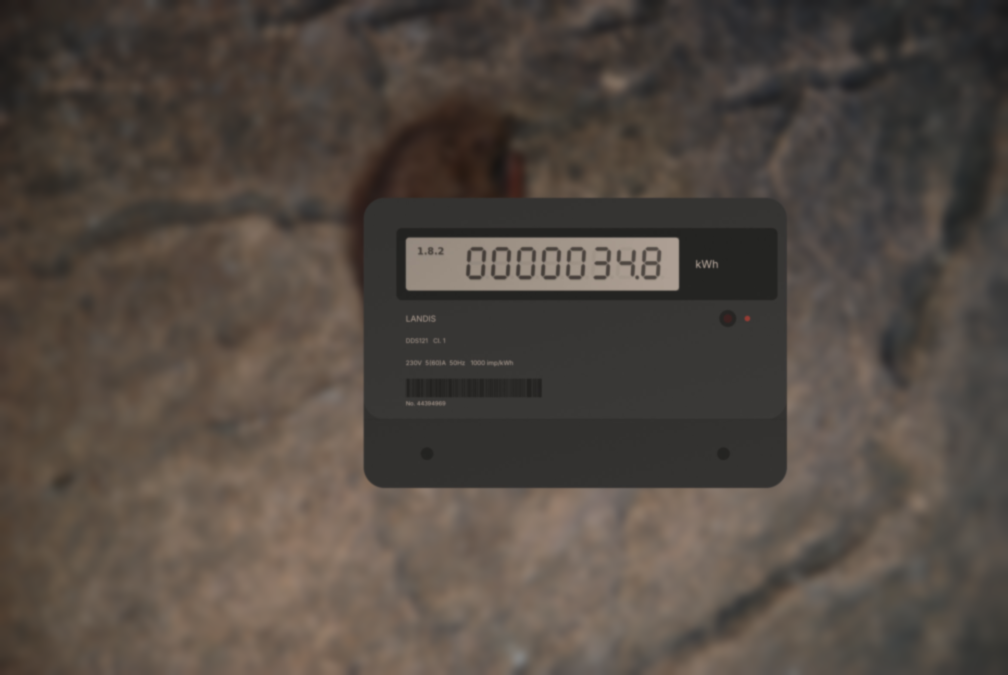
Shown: 34.8,kWh
